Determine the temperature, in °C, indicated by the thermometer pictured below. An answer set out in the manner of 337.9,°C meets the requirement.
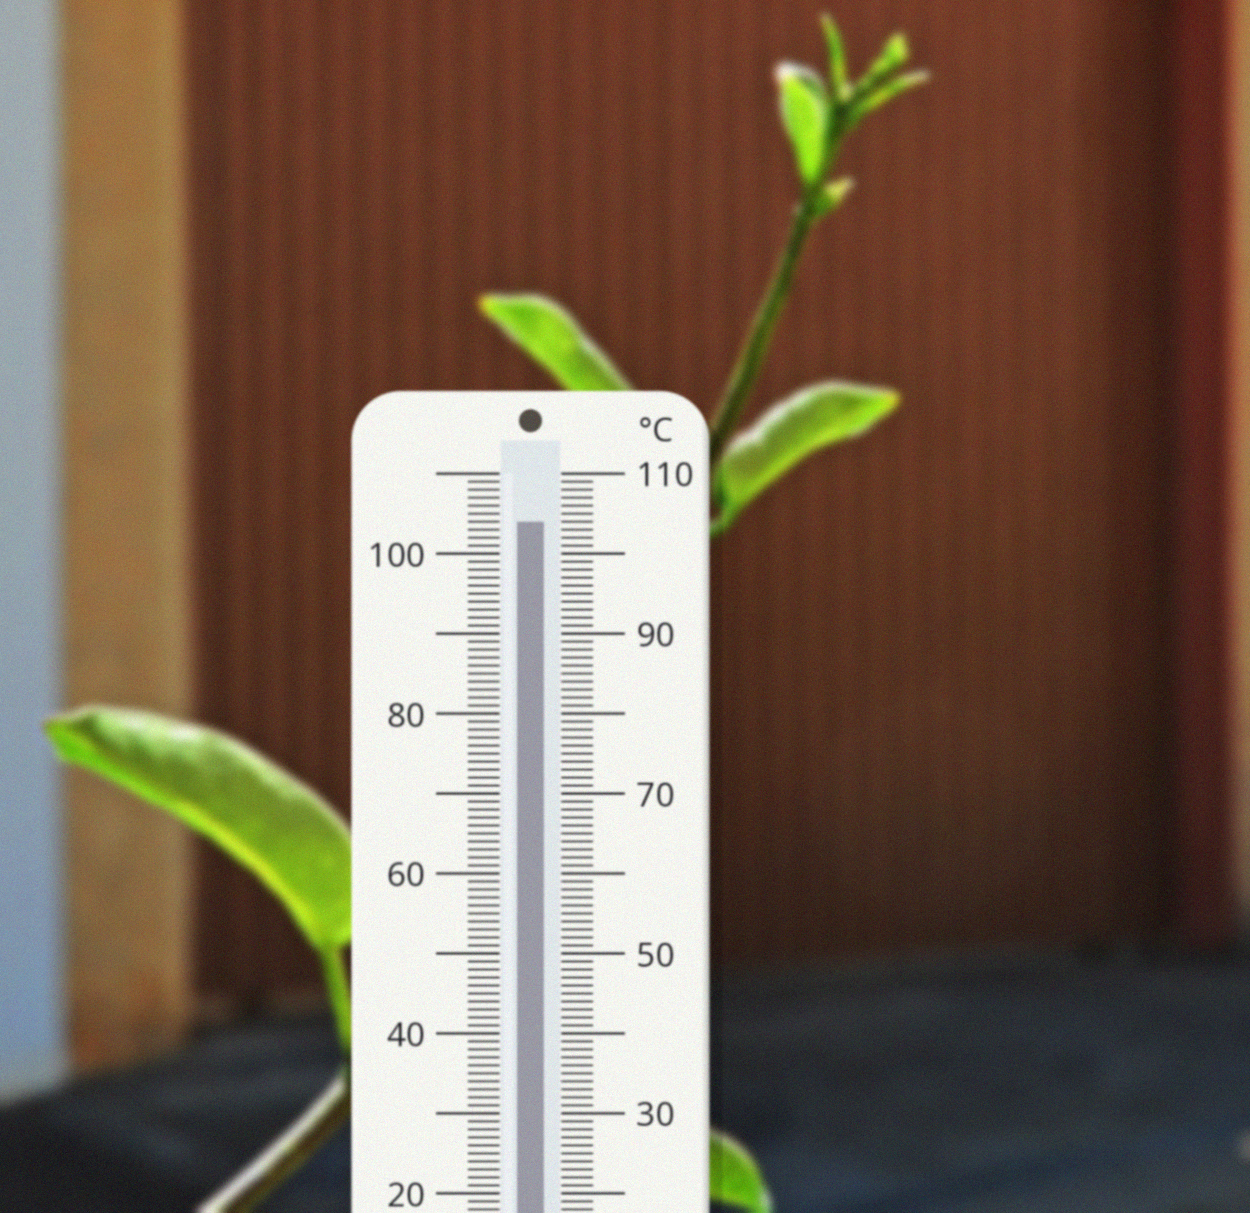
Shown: 104,°C
